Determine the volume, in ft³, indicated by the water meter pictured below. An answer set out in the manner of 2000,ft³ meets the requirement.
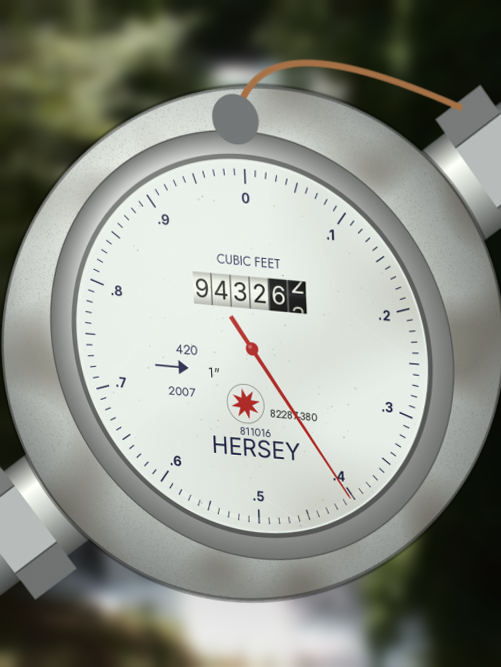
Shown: 943262.40,ft³
